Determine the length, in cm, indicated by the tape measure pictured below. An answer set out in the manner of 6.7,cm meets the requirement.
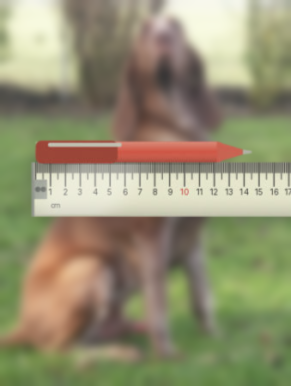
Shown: 14.5,cm
